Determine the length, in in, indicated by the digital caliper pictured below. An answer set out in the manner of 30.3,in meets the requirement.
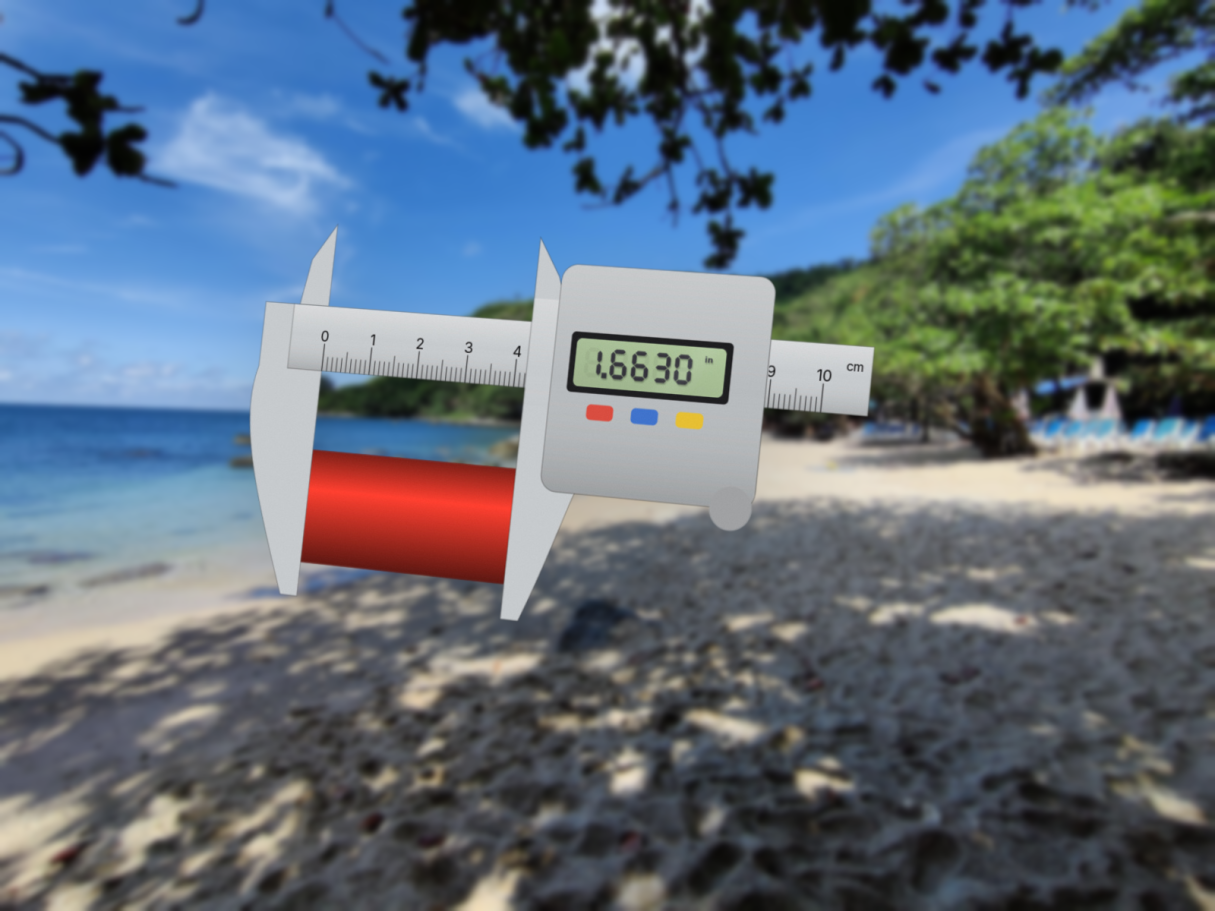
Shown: 1.6630,in
